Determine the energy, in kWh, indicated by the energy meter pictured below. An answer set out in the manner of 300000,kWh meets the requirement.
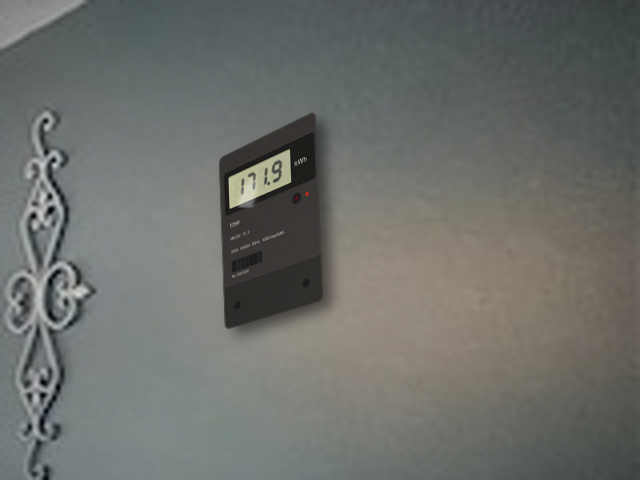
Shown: 171.9,kWh
